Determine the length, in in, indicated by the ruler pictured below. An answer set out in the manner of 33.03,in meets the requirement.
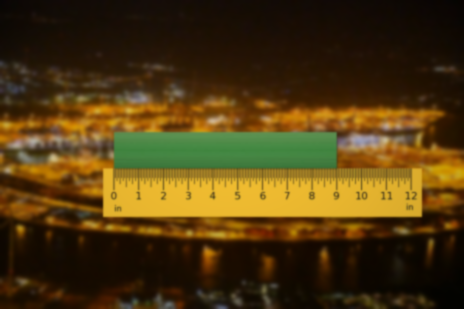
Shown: 9,in
